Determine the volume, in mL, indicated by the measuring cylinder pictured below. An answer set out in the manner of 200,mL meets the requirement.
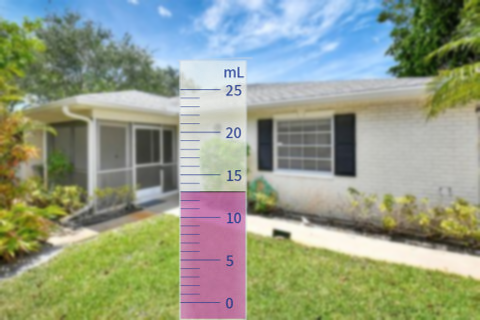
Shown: 13,mL
